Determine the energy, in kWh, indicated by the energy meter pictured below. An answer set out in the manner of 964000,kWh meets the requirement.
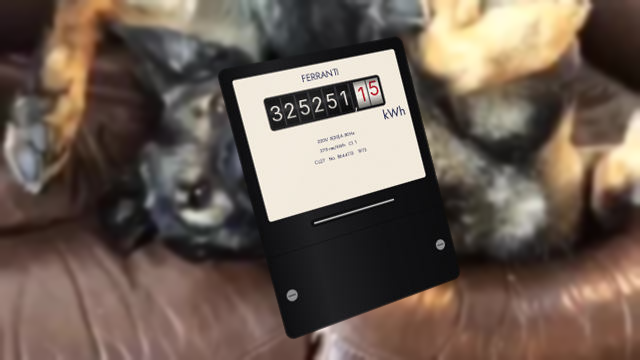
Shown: 325251.15,kWh
